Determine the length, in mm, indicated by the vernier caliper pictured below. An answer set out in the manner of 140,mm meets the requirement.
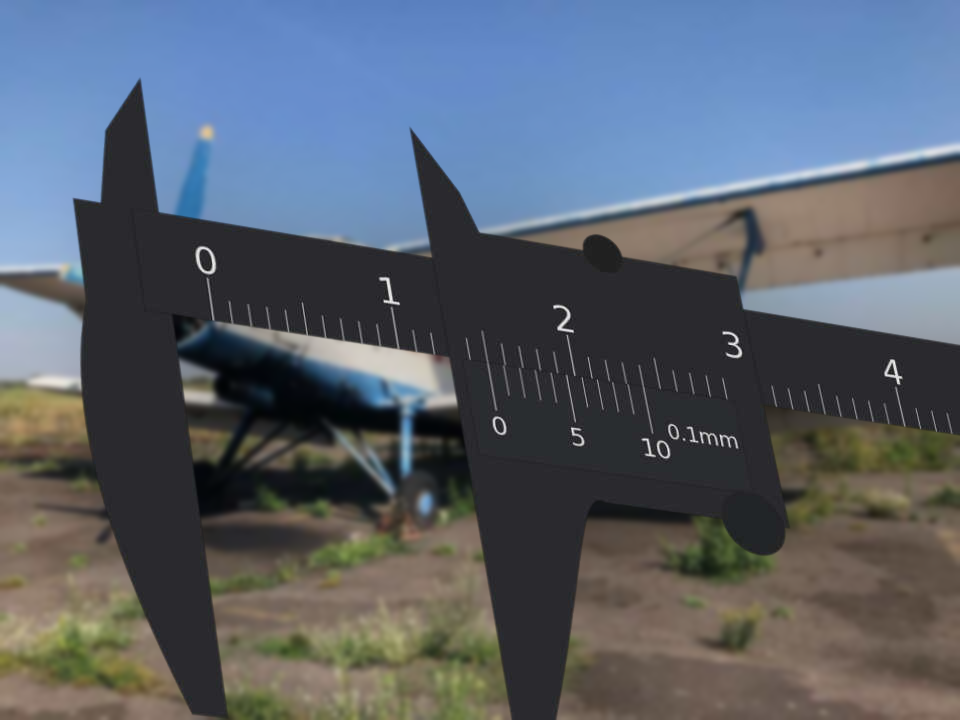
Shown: 15.0,mm
